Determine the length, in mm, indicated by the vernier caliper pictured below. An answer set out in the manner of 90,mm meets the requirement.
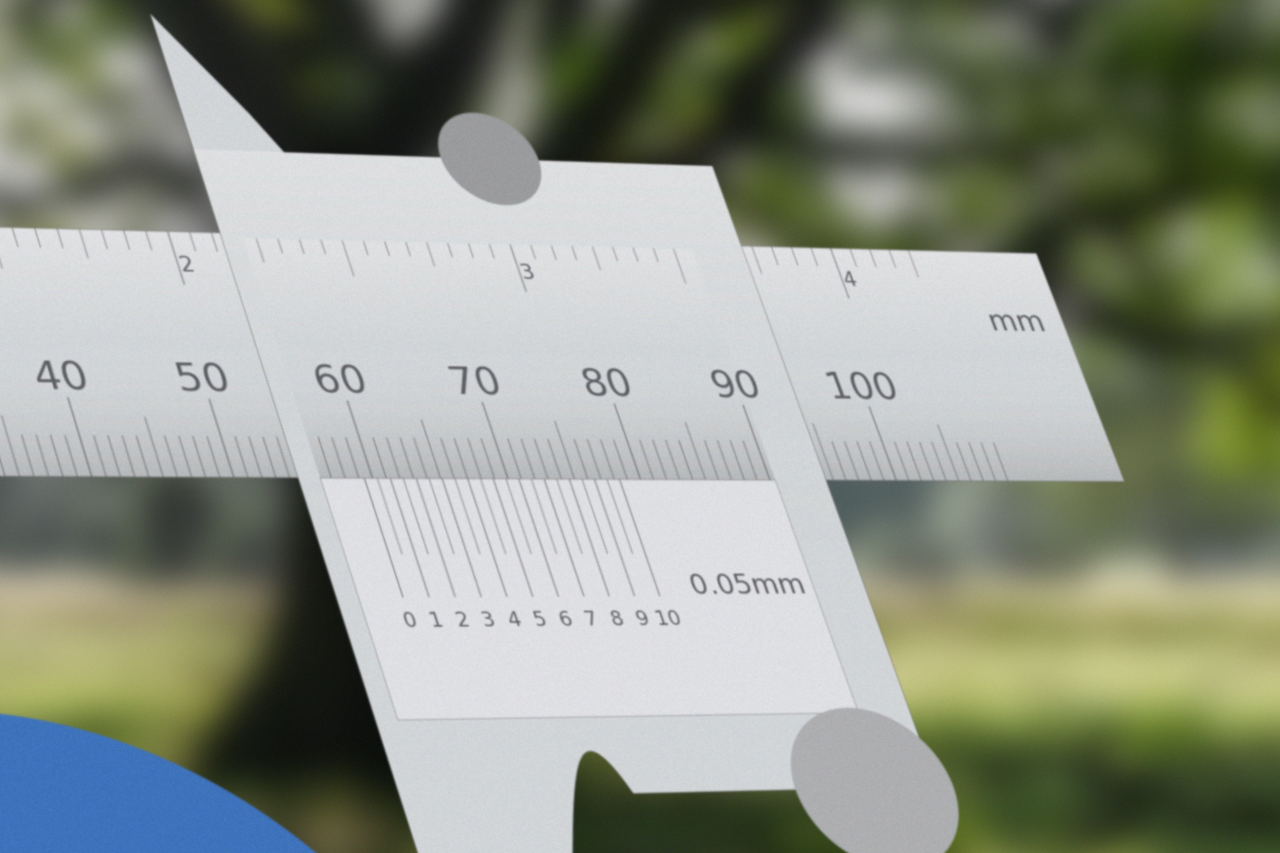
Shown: 59.4,mm
